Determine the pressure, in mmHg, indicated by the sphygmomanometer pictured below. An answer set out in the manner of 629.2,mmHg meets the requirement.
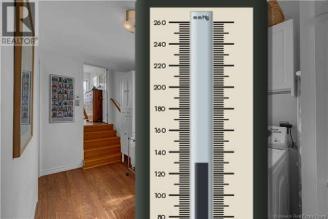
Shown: 130,mmHg
